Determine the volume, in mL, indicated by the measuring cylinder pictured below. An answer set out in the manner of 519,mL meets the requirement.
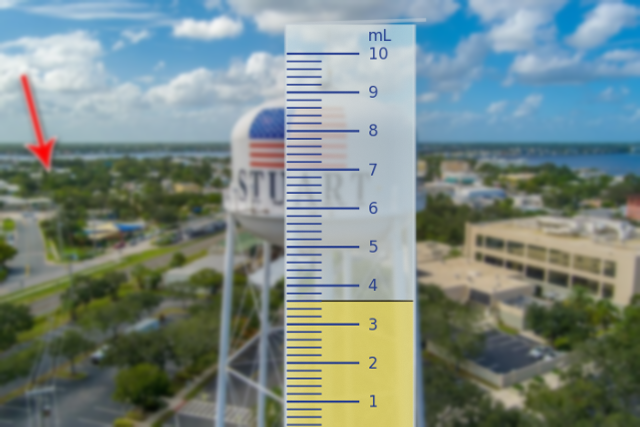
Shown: 3.6,mL
